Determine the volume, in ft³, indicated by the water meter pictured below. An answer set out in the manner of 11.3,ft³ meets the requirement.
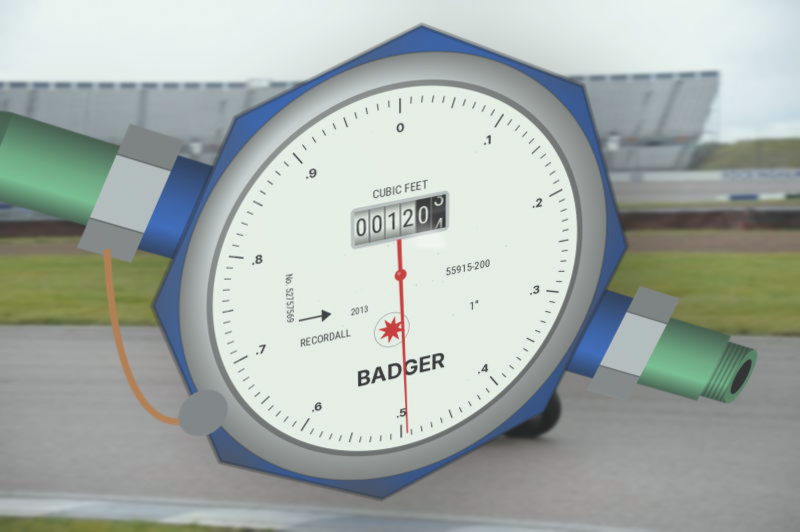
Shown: 1203.49,ft³
